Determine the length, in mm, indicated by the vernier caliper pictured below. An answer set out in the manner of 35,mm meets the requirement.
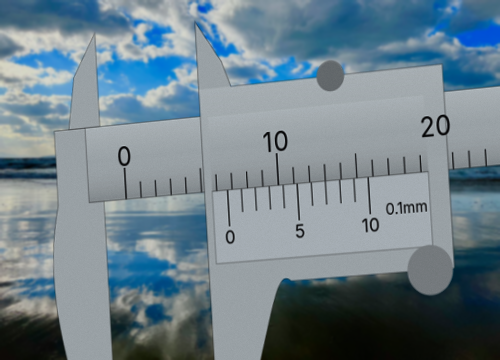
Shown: 6.7,mm
